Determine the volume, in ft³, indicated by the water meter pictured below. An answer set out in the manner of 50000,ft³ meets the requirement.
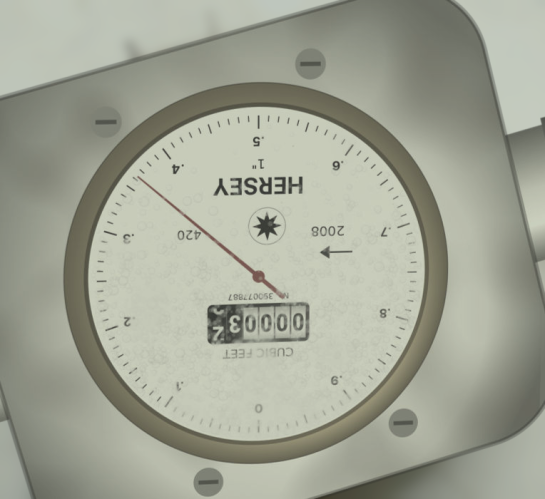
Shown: 32.36,ft³
